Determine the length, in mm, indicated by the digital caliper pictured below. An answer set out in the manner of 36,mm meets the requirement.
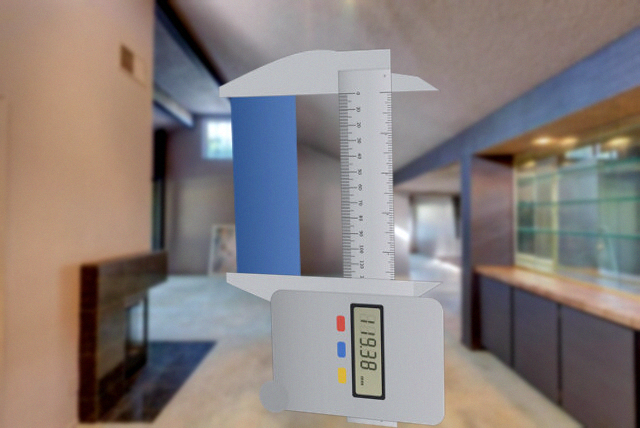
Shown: 119.38,mm
